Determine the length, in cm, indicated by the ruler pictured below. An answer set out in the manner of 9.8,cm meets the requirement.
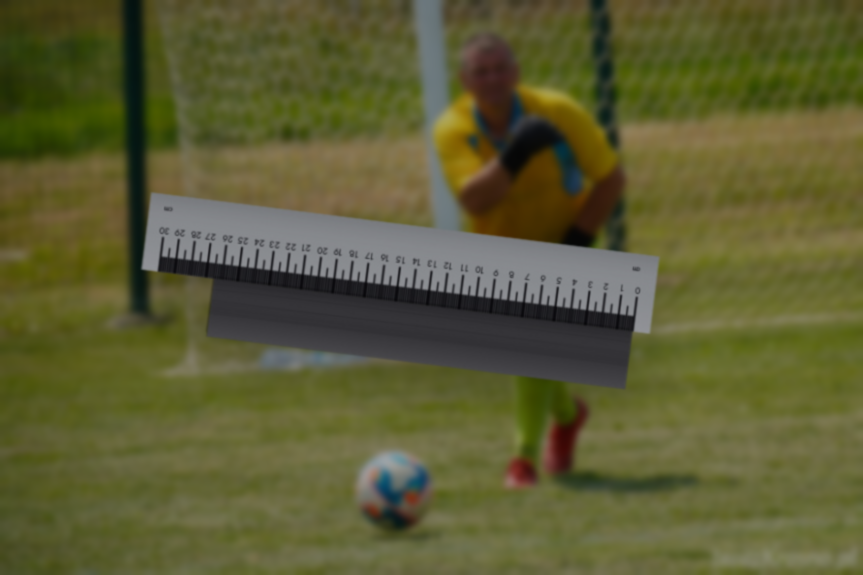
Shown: 26.5,cm
